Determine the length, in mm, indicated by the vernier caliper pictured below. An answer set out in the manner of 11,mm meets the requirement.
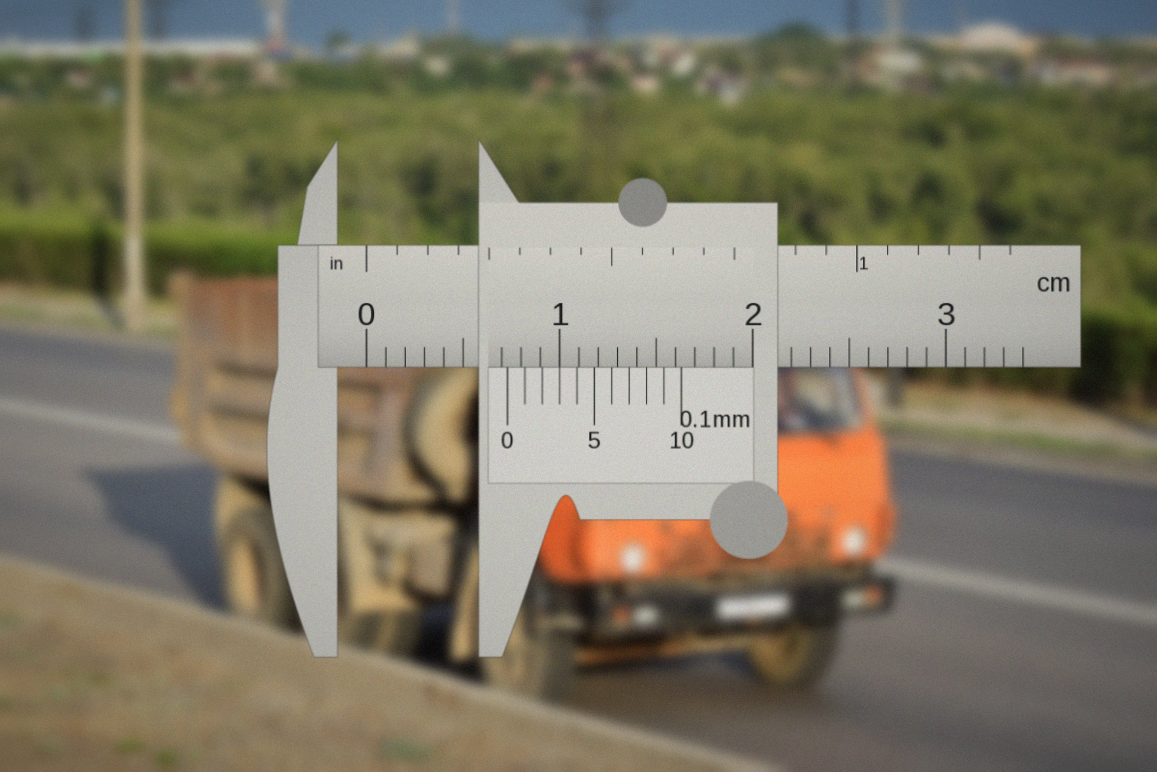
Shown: 7.3,mm
